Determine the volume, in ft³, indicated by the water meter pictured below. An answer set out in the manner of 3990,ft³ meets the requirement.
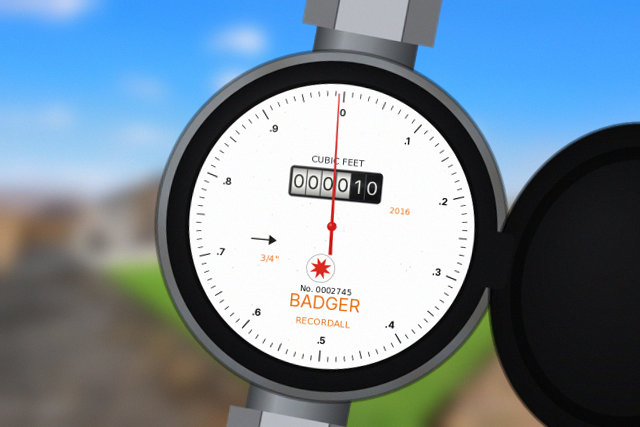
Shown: 9.99,ft³
